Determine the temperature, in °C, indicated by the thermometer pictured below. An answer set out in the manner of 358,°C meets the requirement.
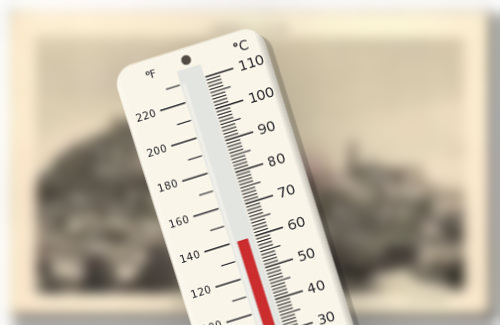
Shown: 60,°C
